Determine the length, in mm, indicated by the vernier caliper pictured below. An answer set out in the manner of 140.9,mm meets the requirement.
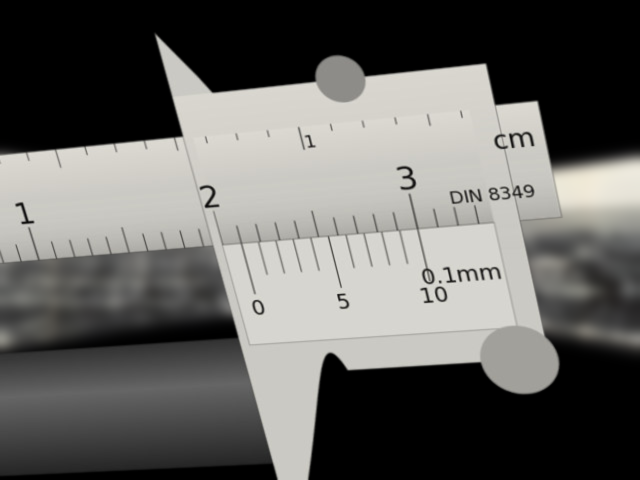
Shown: 21.0,mm
